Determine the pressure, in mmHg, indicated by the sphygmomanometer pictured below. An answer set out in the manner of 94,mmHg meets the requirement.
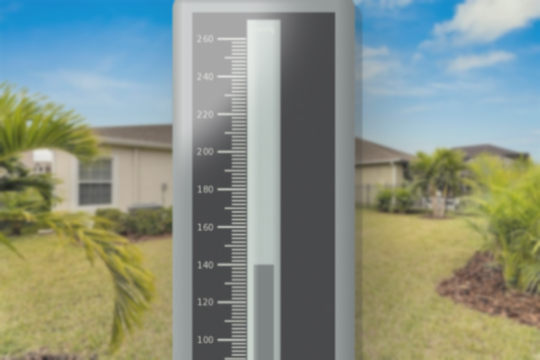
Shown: 140,mmHg
